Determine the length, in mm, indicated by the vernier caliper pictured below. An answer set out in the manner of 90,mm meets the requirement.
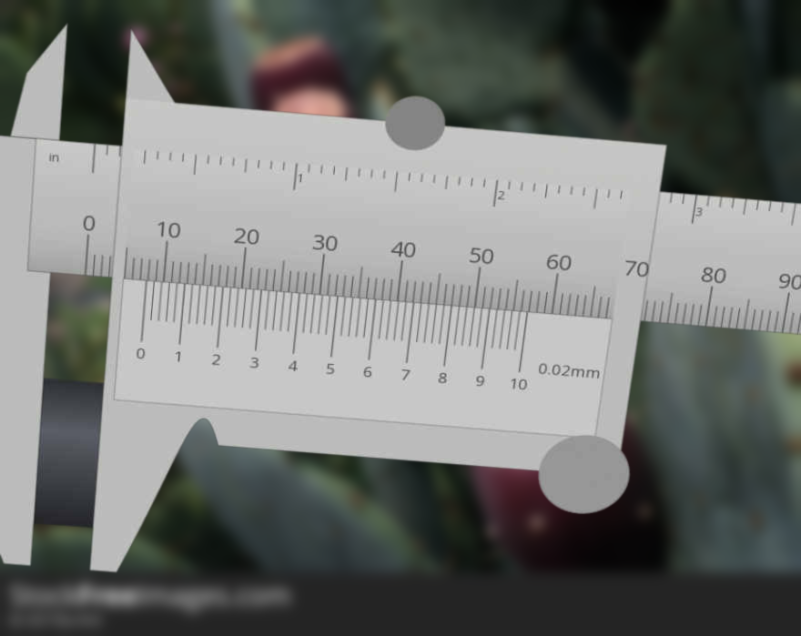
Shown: 7.8,mm
